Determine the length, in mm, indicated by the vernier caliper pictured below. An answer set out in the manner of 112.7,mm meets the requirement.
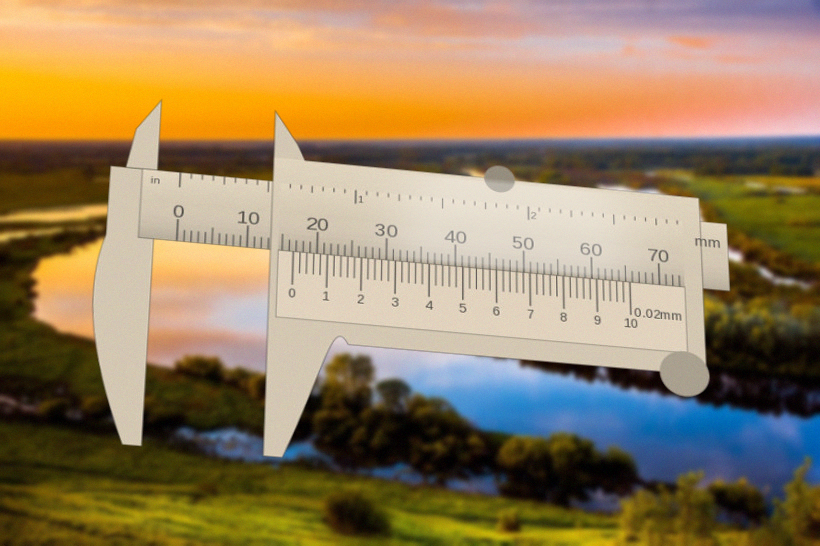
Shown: 16.6,mm
